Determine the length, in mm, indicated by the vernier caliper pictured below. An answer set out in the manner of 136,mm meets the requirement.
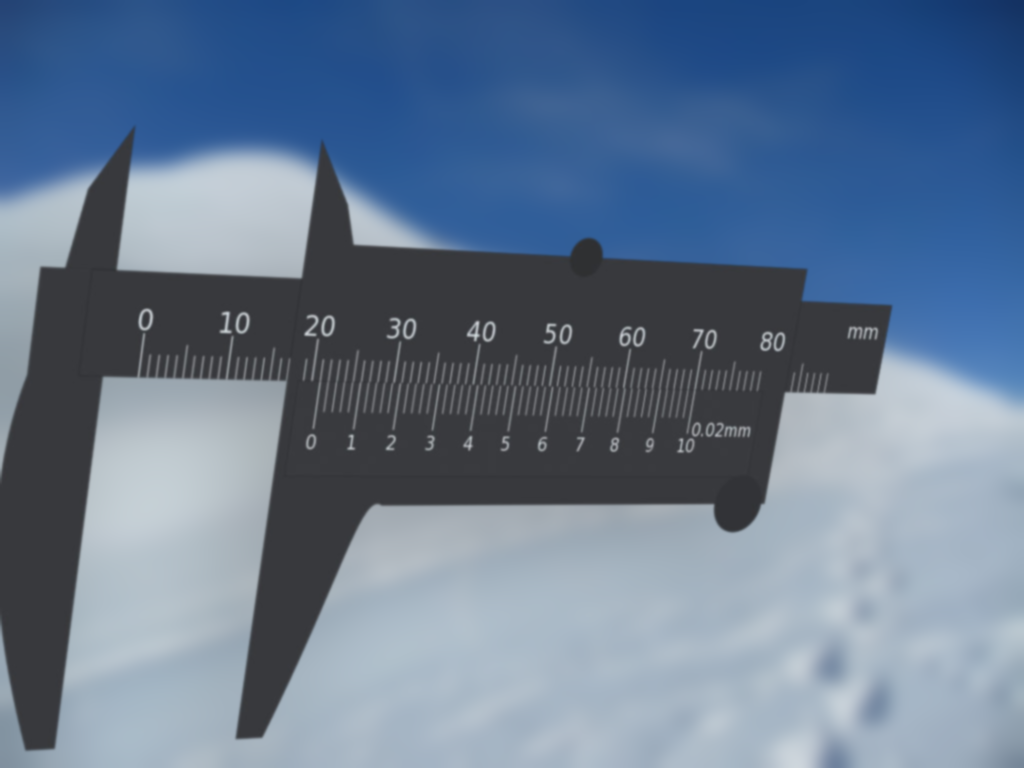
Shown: 21.0,mm
